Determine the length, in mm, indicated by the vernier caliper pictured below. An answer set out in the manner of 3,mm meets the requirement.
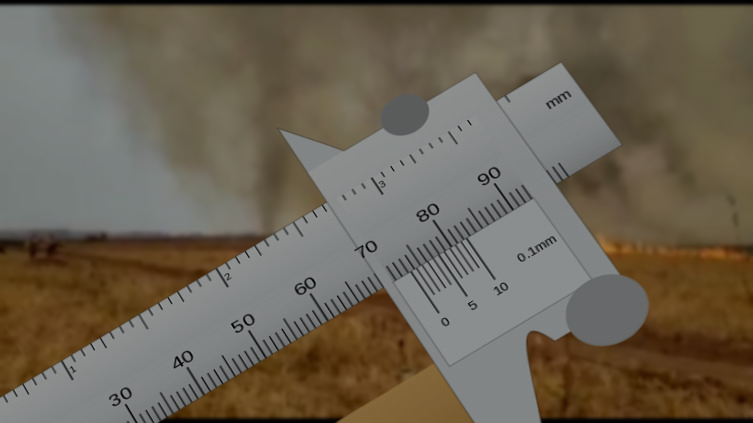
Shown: 73.4,mm
